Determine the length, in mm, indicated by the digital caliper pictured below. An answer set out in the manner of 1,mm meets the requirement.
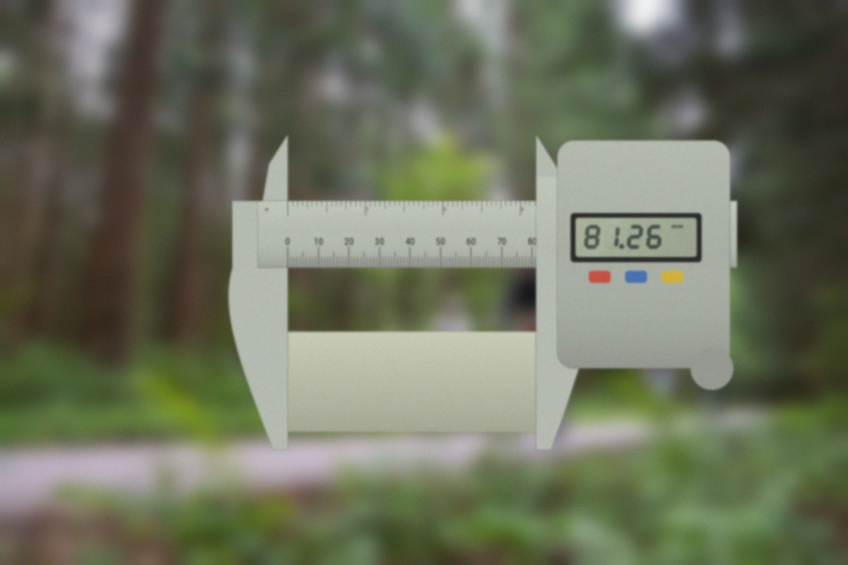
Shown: 81.26,mm
